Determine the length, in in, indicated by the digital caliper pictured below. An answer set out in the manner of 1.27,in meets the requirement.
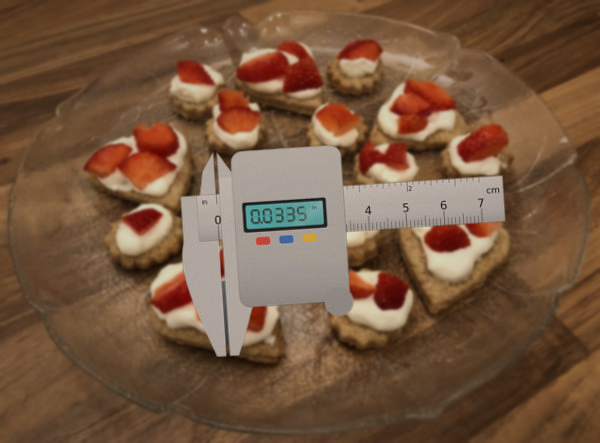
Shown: 0.0335,in
